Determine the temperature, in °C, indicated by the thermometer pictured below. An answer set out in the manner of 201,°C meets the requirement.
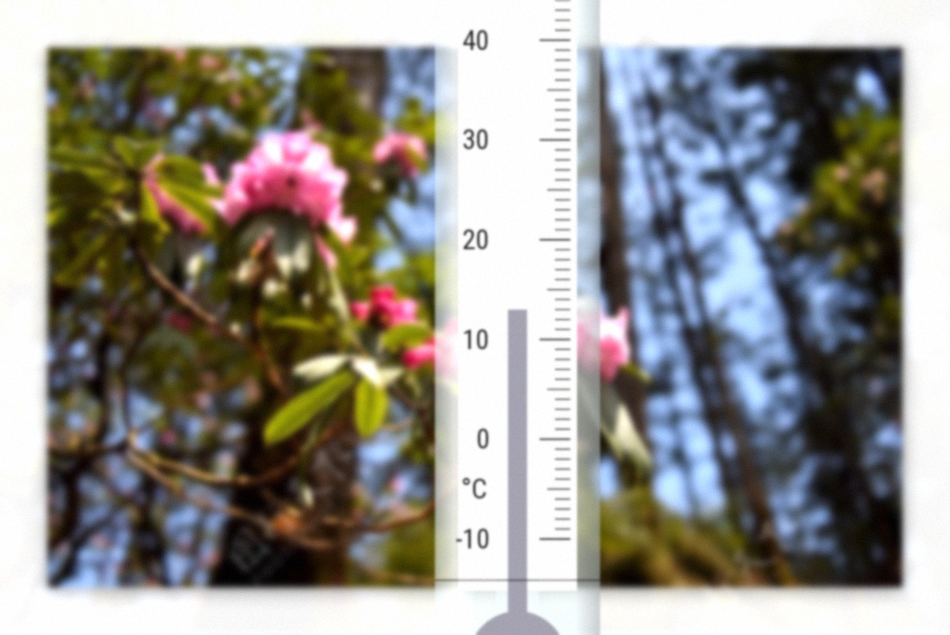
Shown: 13,°C
